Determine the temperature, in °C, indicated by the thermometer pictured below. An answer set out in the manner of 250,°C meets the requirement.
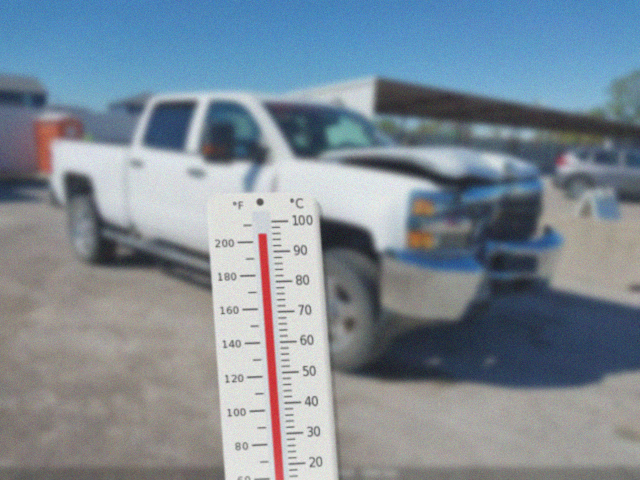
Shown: 96,°C
